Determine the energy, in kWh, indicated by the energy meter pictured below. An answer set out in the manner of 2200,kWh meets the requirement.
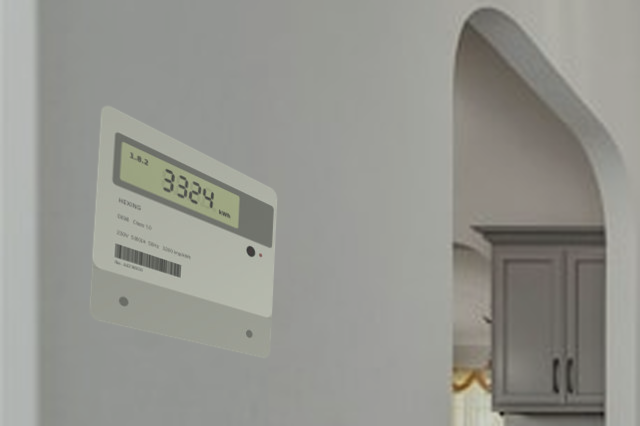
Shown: 3324,kWh
